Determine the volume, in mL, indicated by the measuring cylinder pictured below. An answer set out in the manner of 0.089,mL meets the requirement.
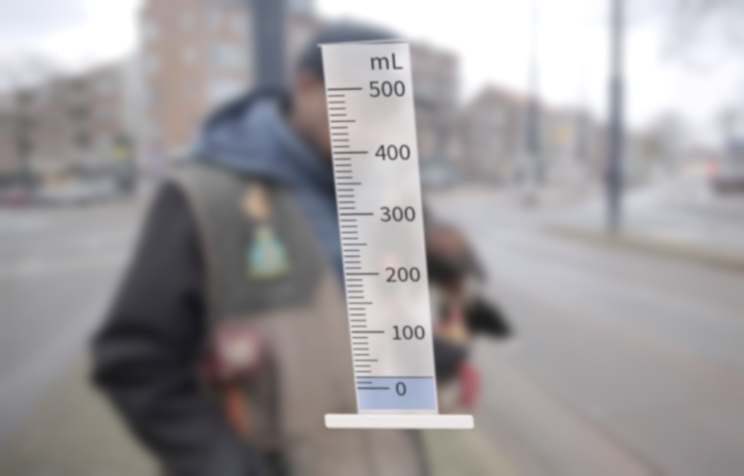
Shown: 20,mL
